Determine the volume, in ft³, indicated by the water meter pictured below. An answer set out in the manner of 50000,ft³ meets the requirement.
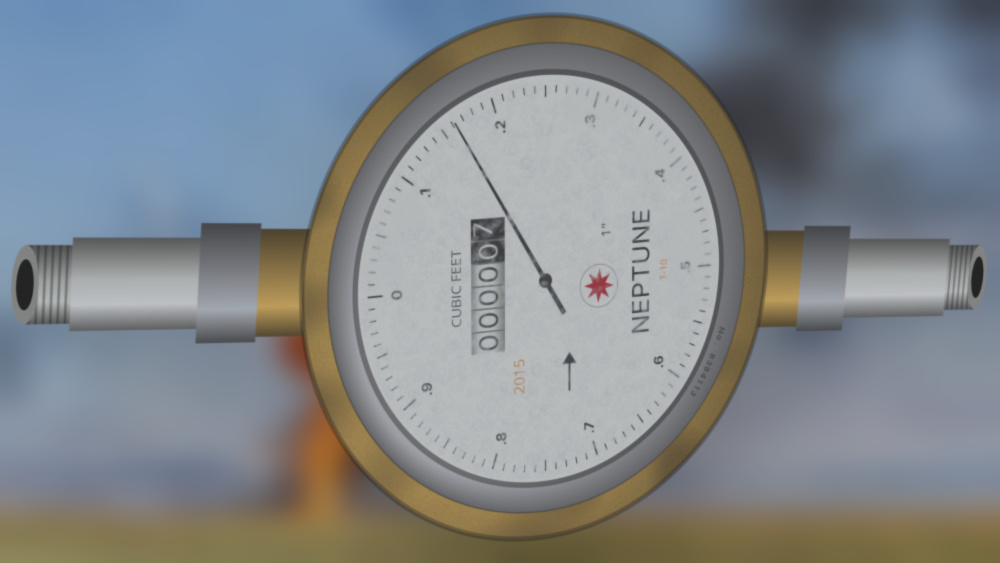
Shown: 7.16,ft³
